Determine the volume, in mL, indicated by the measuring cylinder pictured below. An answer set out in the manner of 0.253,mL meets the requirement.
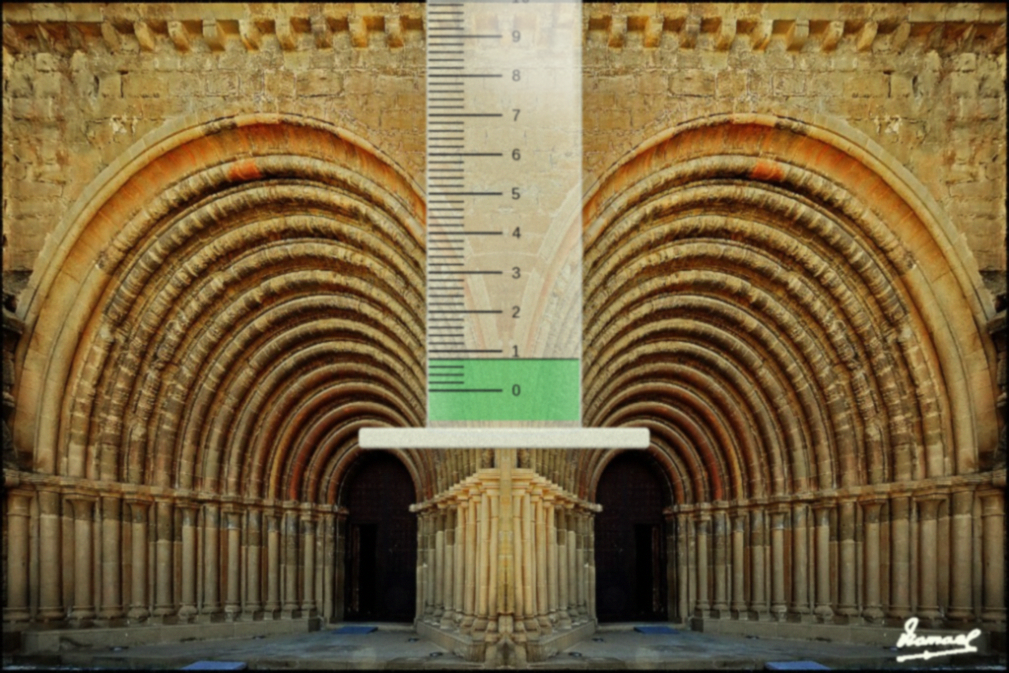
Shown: 0.8,mL
